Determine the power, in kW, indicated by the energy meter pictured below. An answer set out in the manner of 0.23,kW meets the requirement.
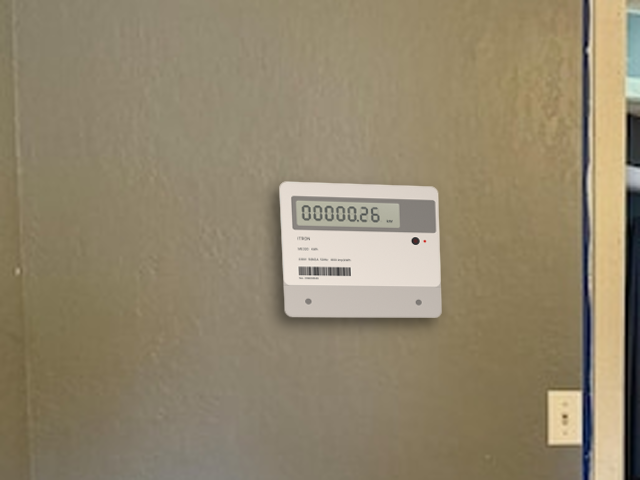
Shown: 0.26,kW
